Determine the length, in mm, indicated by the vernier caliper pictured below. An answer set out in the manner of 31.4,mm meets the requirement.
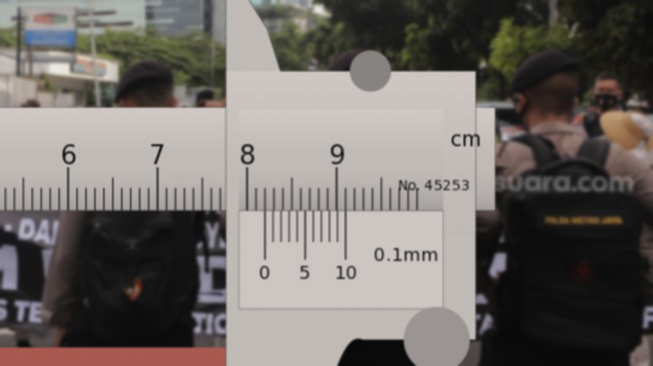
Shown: 82.0,mm
